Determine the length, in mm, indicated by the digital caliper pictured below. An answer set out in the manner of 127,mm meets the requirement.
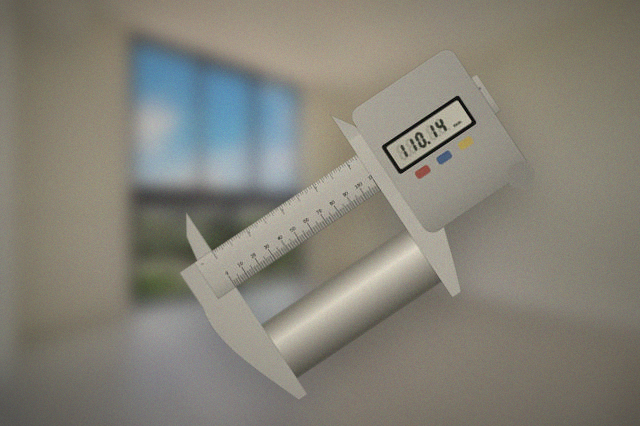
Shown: 110.14,mm
